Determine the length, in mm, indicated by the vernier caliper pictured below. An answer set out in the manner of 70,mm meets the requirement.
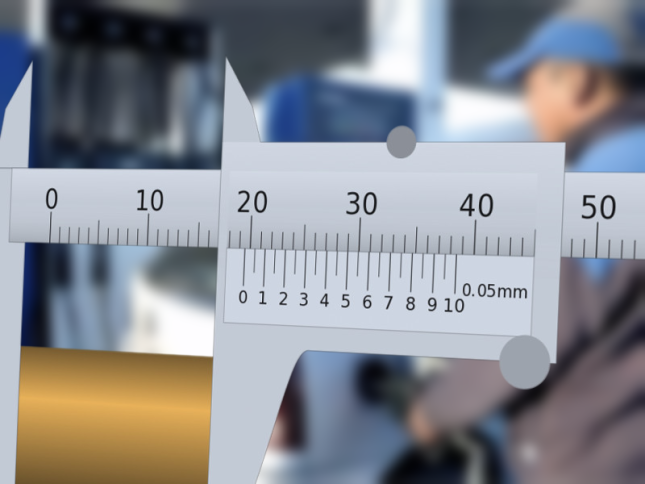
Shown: 19.5,mm
